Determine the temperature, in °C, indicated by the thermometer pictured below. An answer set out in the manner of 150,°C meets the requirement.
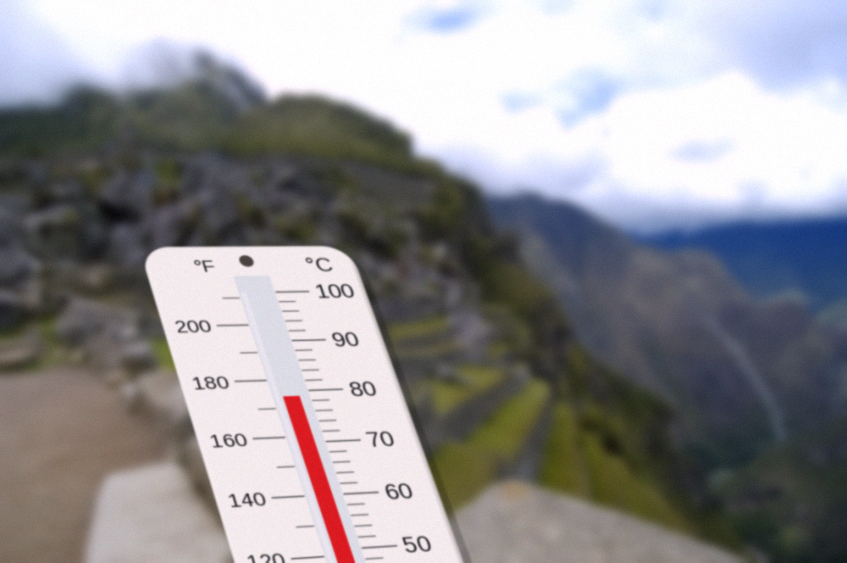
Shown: 79,°C
